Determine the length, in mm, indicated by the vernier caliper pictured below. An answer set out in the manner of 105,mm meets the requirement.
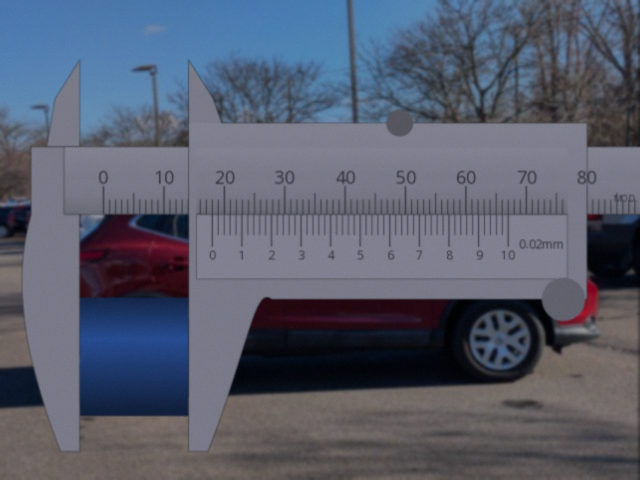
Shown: 18.0,mm
